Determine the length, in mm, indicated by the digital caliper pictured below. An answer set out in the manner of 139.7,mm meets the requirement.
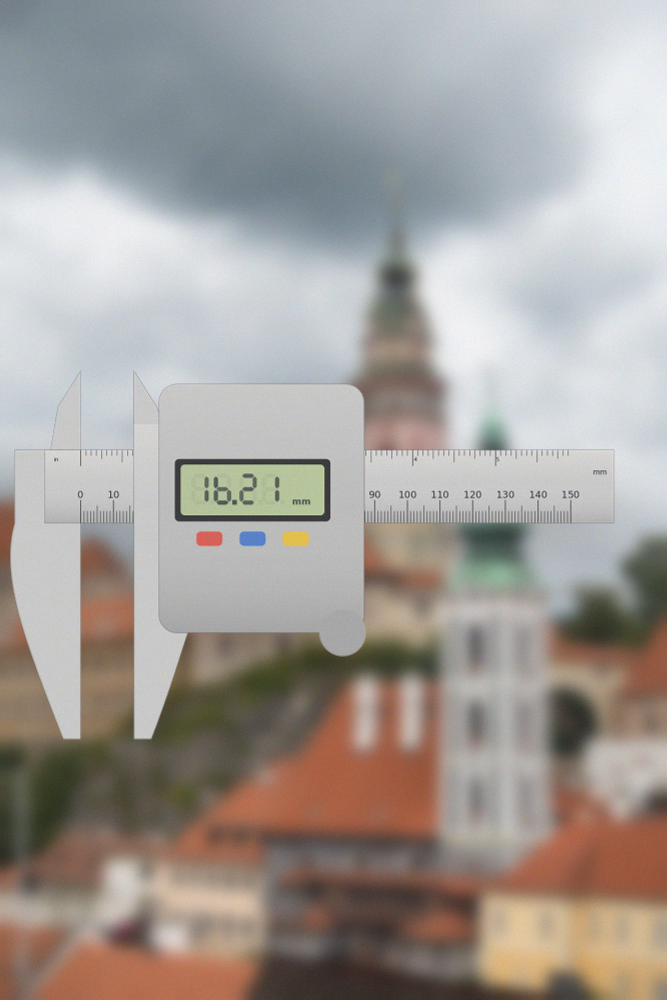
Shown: 16.21,mm
